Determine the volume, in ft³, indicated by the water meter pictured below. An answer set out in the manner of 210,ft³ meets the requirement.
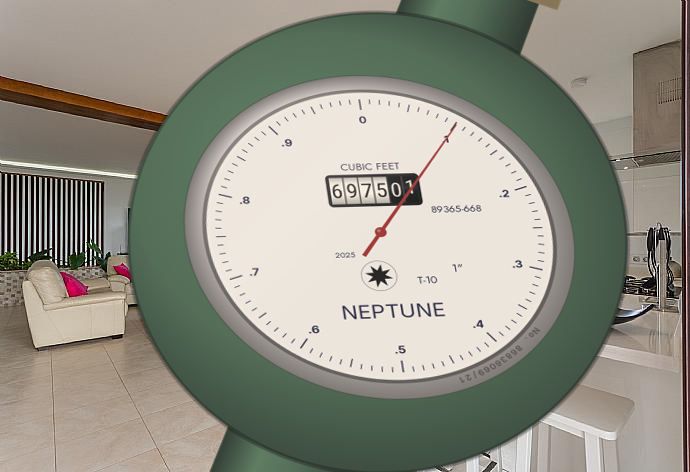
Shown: 697501.10,ft³
